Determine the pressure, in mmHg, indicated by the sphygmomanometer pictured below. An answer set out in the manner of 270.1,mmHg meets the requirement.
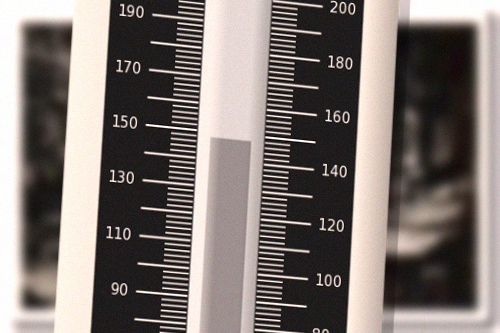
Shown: 148,mmHg
